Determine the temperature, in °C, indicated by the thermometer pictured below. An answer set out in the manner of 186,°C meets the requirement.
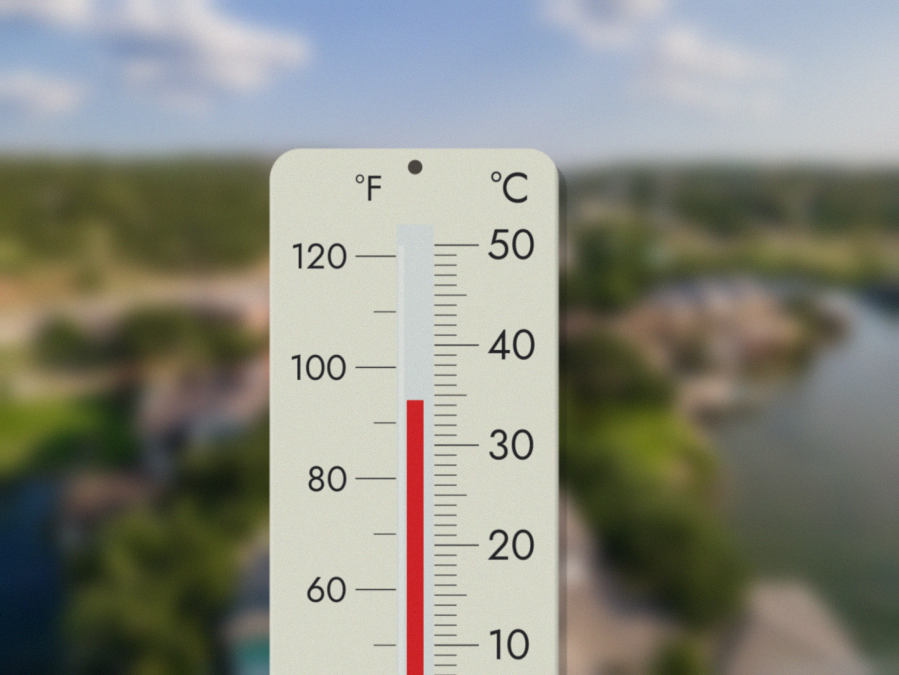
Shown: 34.5,°C
